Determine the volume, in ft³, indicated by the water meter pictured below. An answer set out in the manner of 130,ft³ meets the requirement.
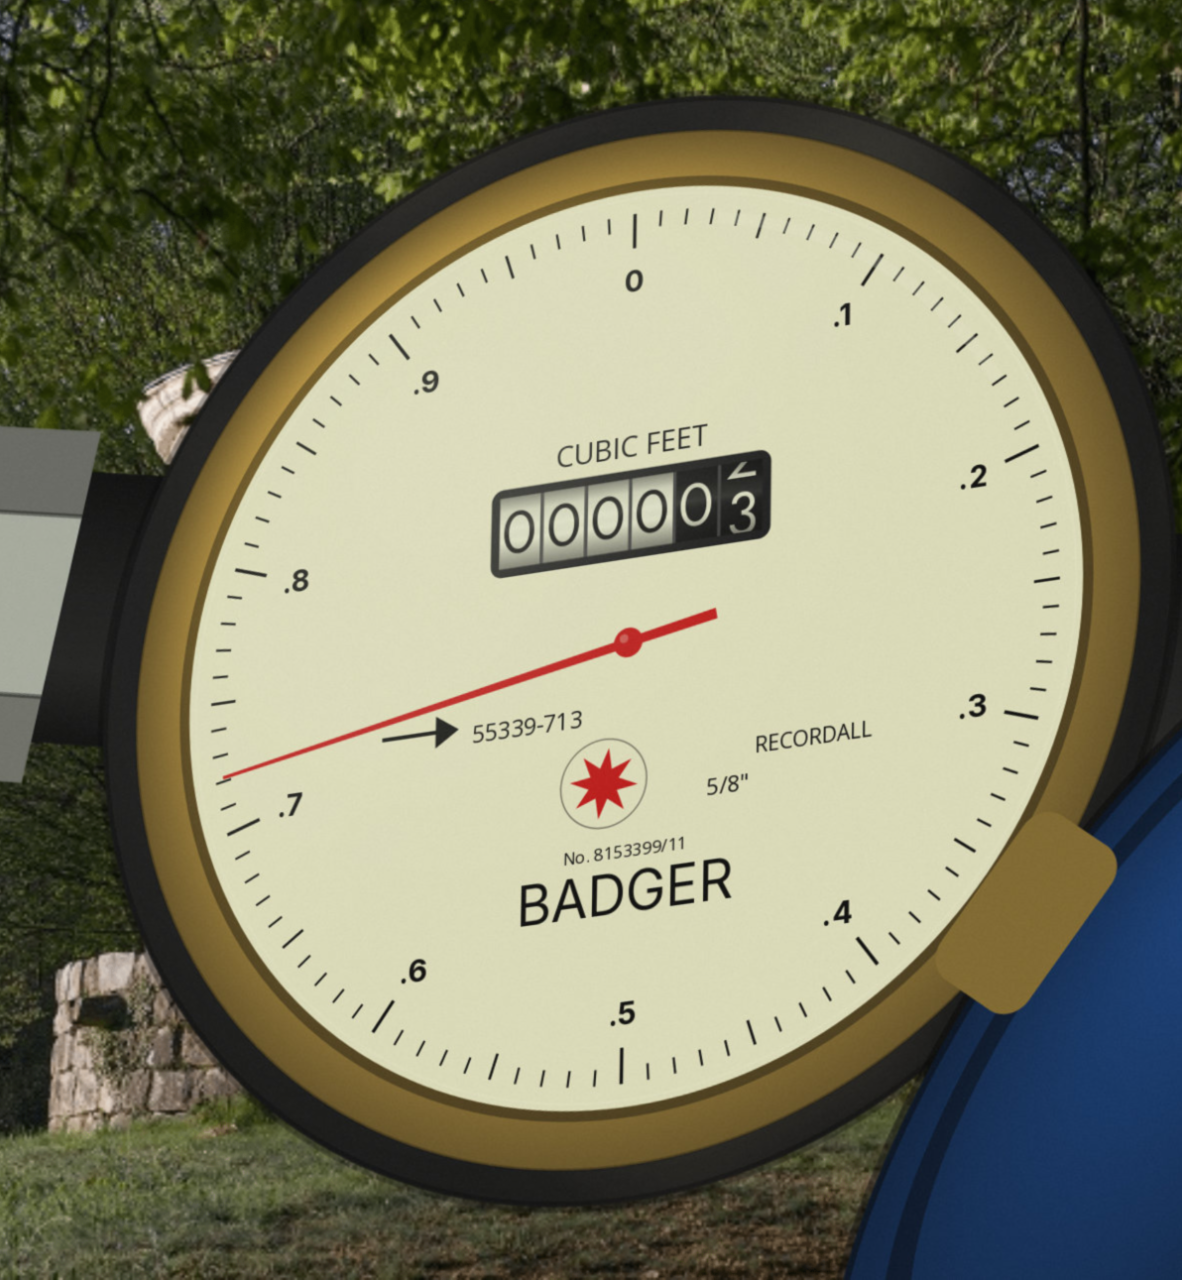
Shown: 2.72,ft³
